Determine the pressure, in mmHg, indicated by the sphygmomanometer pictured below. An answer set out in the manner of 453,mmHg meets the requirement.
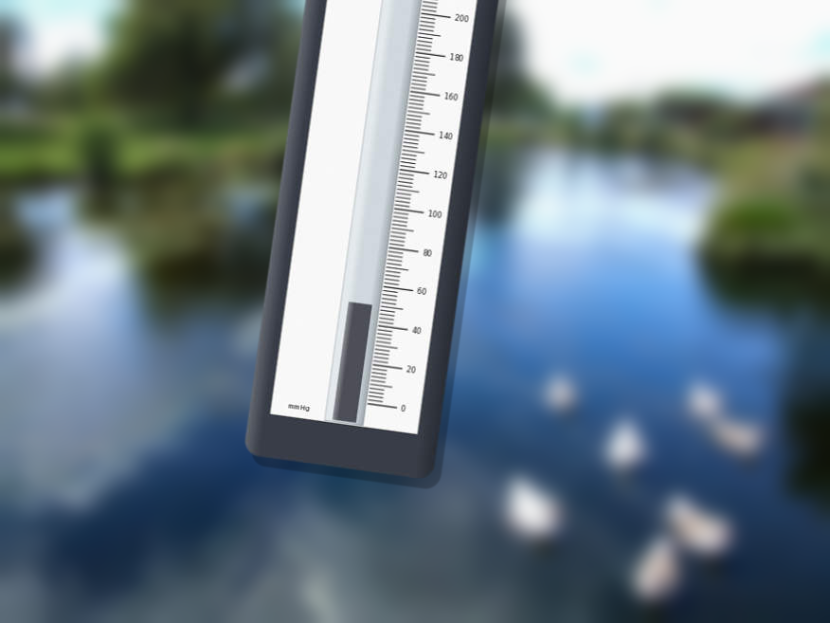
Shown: 50,mmHg
